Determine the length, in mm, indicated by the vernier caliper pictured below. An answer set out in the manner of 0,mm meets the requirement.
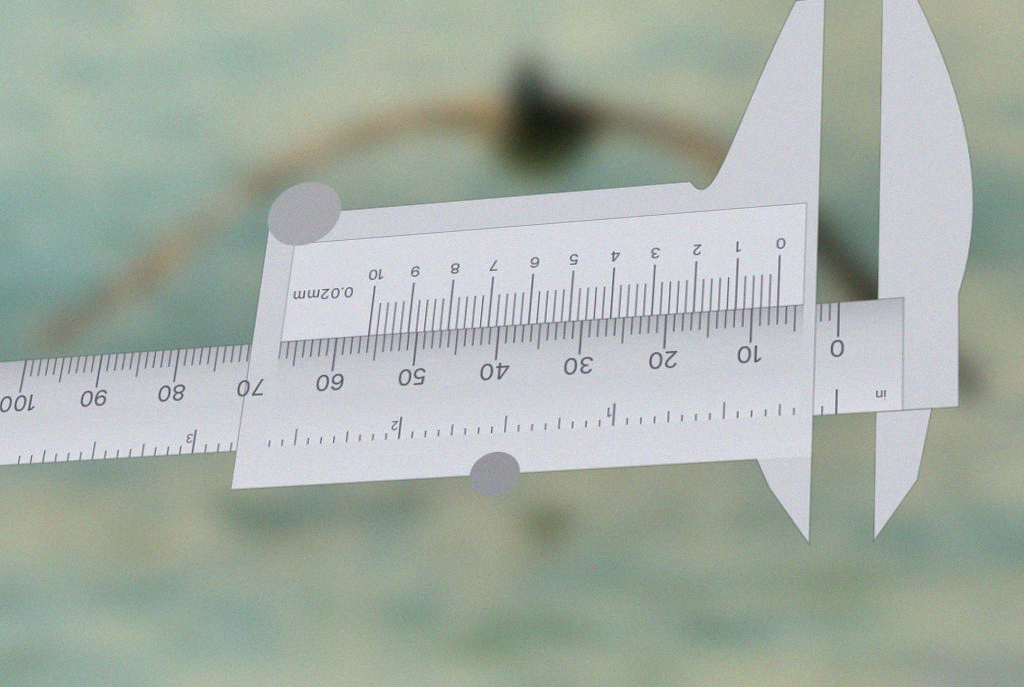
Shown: 7.0,mm
